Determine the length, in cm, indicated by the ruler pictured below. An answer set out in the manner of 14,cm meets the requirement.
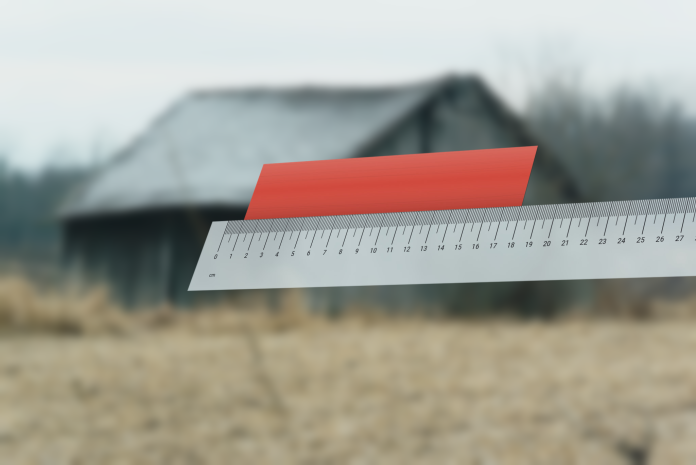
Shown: 17,cm
